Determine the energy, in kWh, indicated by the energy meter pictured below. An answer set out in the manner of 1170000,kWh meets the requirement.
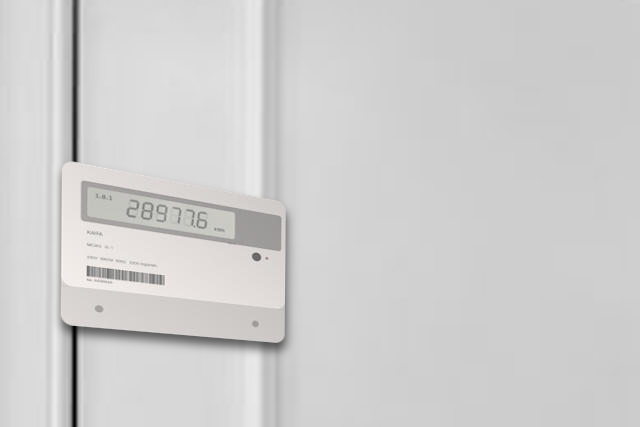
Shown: 28977.6,kWh
